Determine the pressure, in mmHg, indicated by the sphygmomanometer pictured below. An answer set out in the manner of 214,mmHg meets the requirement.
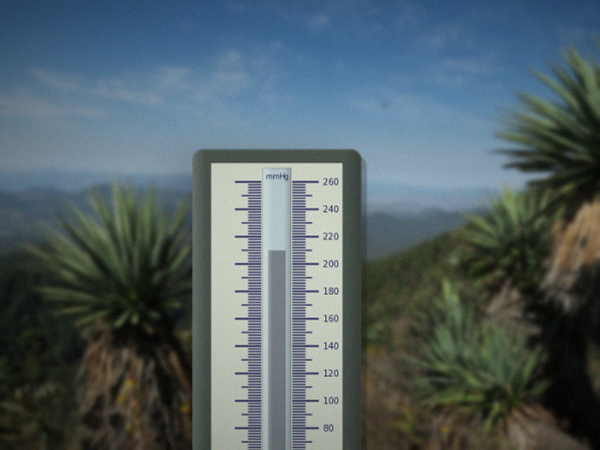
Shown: 210,mmHg
